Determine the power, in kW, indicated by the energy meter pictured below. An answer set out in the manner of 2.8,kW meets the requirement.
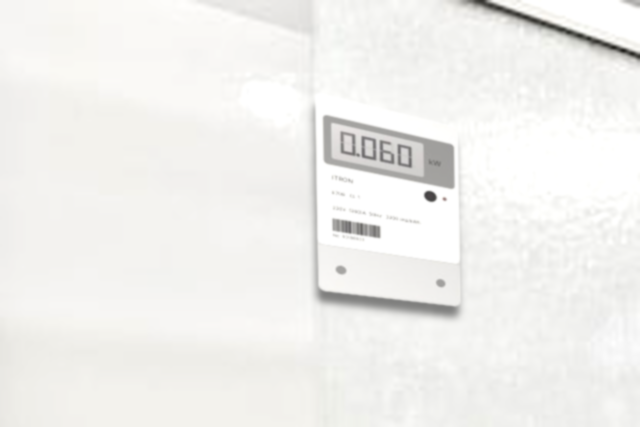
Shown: 0.060,kW
